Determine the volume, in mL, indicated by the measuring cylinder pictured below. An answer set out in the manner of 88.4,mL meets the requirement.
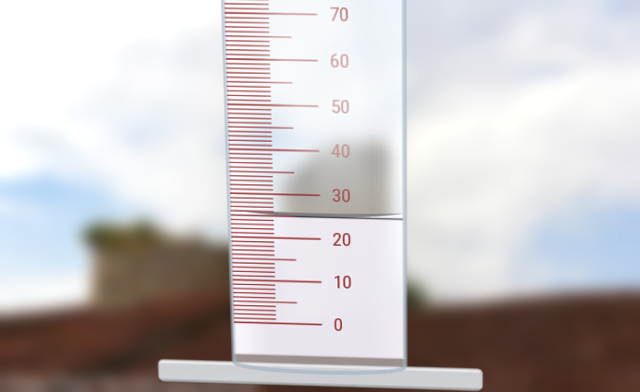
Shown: 25,mL
